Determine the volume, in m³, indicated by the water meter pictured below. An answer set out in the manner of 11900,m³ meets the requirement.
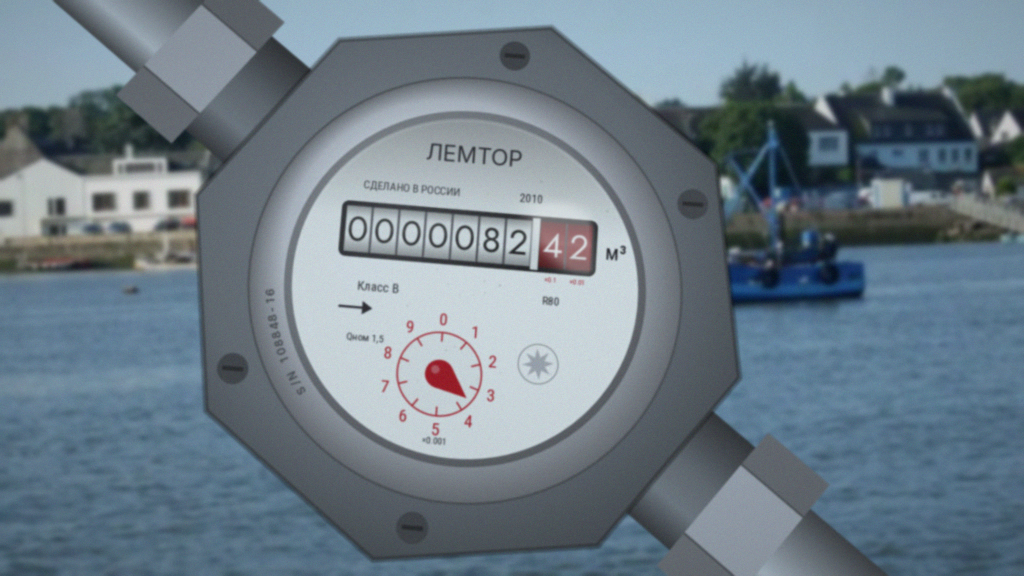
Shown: 82.423,m³
